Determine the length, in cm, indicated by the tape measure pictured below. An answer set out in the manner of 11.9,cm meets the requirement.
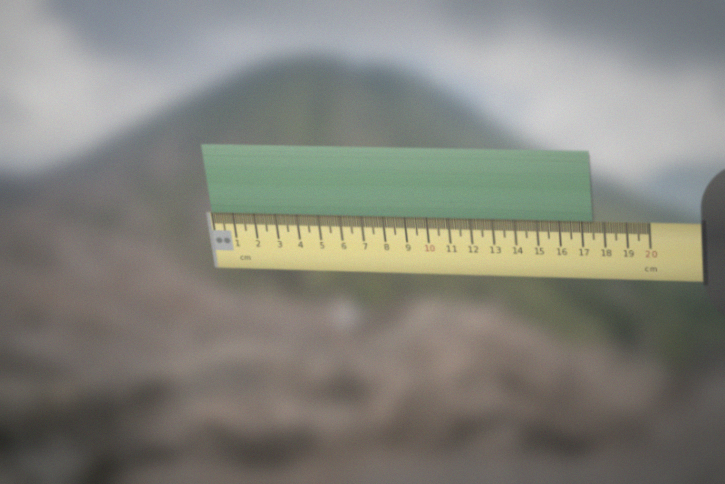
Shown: 17.5,cm
